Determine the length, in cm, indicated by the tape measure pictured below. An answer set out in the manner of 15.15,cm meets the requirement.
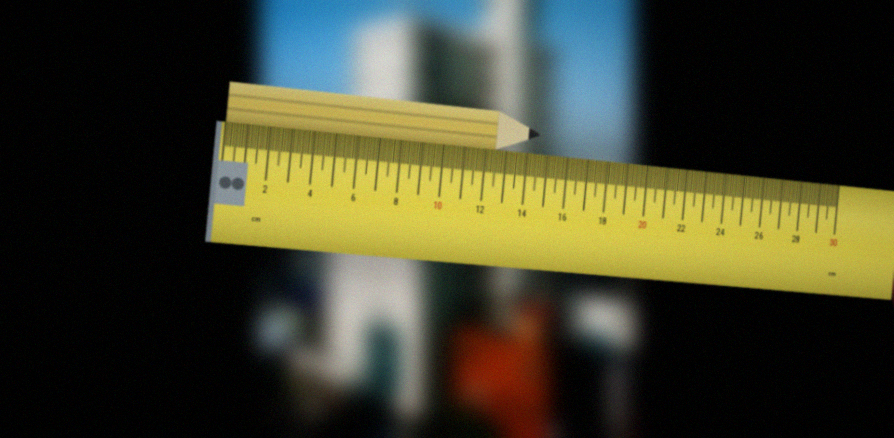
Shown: 14.5,cm
